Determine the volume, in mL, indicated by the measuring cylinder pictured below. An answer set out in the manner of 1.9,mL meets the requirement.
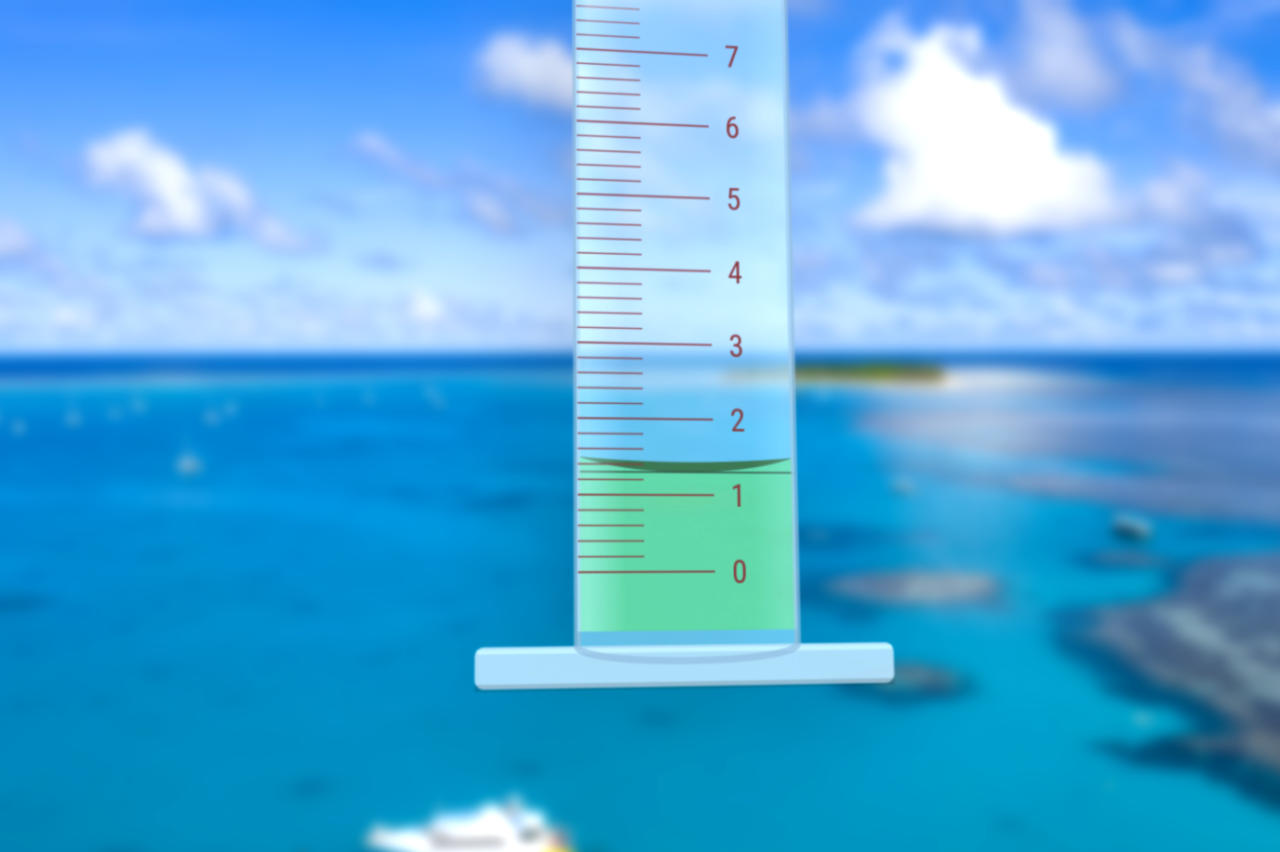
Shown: 1.3,mL
